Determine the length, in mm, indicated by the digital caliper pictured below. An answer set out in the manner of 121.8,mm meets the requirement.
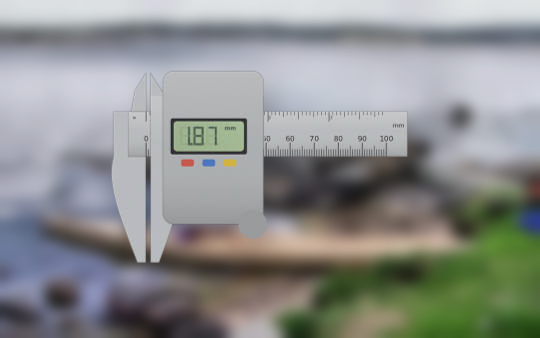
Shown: 1.87,mm
